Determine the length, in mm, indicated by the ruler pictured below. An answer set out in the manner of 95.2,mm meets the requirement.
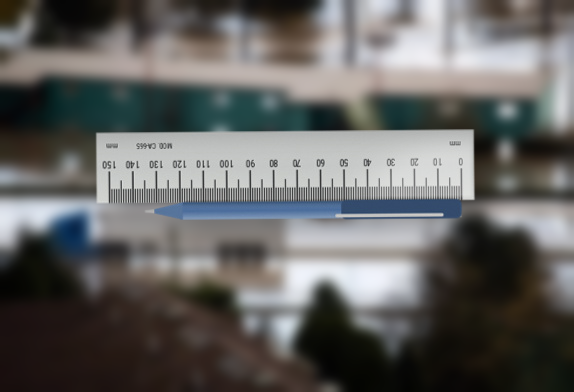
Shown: 135,mm
